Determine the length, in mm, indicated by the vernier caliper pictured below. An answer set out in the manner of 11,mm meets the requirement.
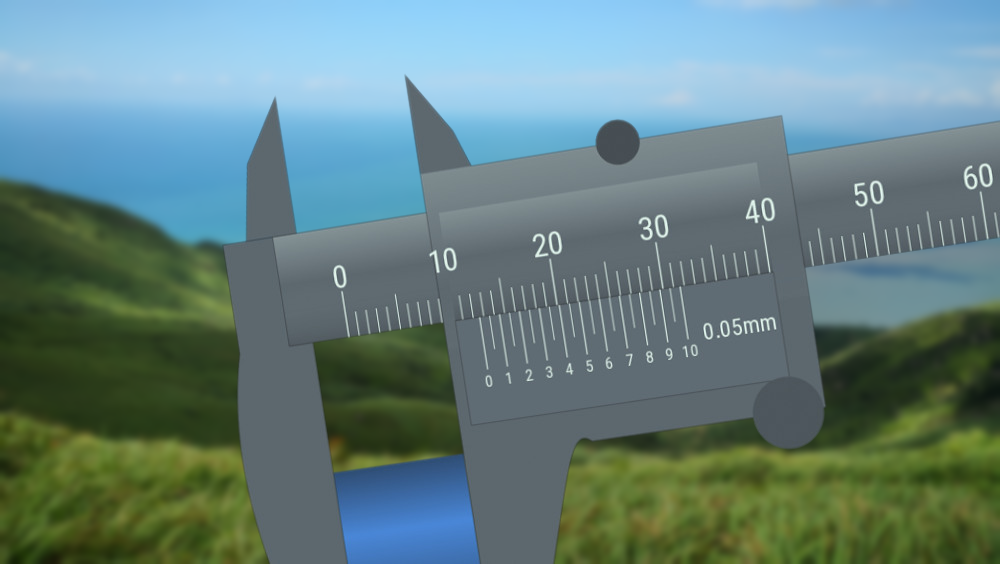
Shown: 12.6,mm
